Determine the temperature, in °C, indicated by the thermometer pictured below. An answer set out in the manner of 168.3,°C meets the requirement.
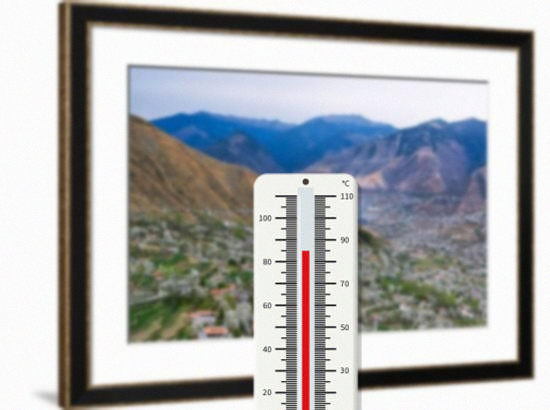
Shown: 85,°C
